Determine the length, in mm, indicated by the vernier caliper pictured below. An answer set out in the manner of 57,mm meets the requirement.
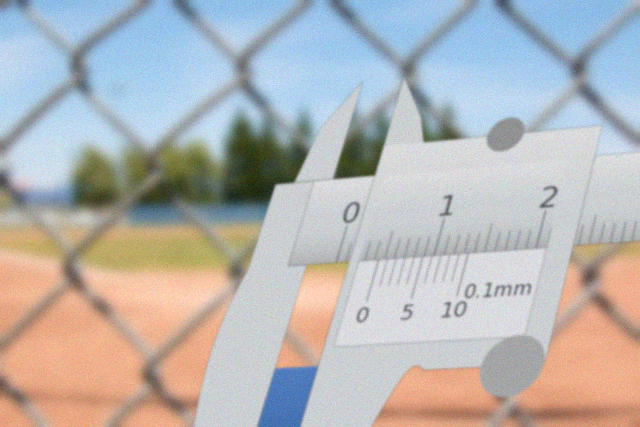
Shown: 4.4,mm
